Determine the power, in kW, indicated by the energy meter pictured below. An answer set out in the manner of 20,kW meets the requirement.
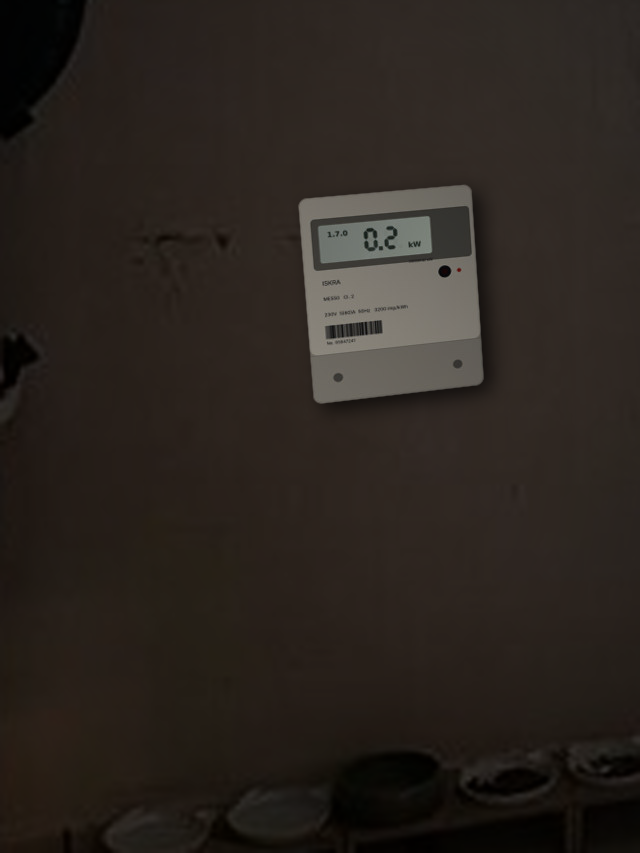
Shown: 0.2,kW
